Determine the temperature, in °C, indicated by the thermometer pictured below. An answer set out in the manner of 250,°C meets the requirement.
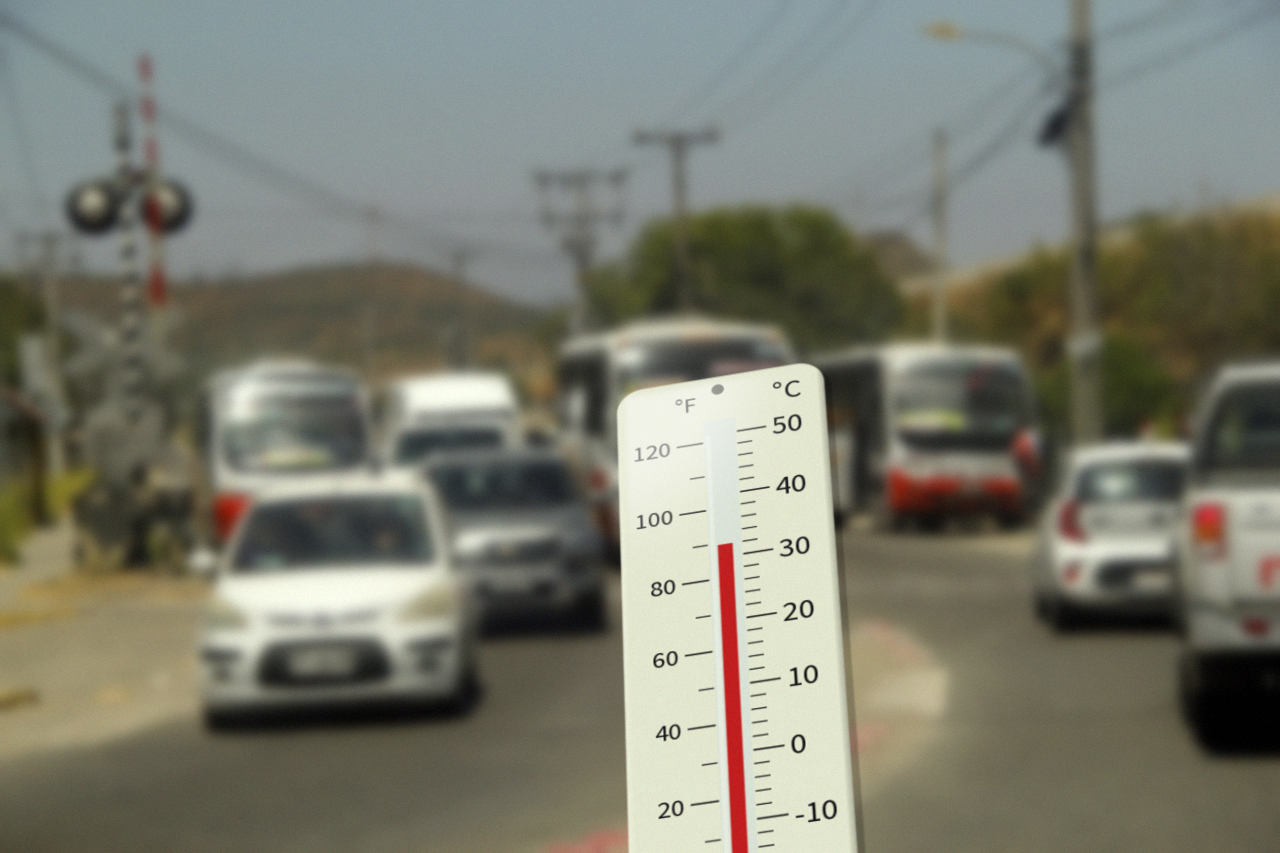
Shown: 32,°C
